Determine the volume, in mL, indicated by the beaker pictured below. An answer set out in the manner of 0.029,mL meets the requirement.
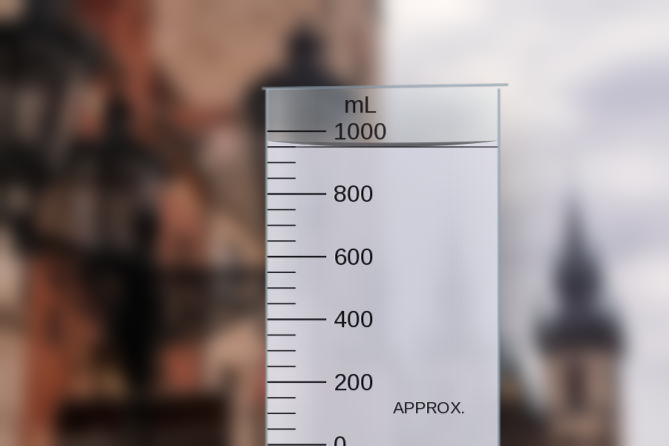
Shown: 950,mL
